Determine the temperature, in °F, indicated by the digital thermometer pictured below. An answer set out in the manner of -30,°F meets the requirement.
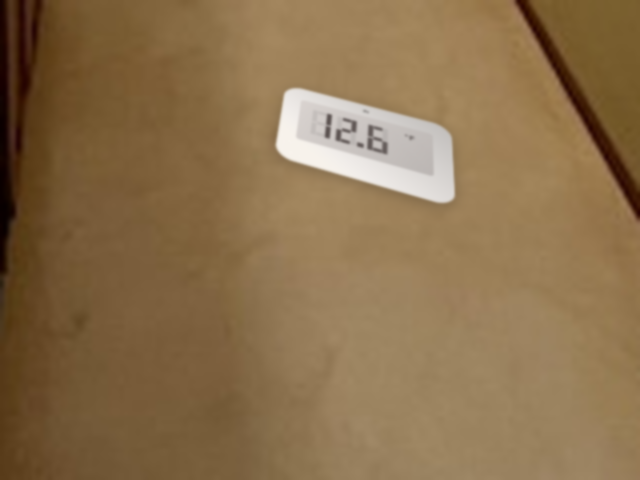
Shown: 12.6,°F
